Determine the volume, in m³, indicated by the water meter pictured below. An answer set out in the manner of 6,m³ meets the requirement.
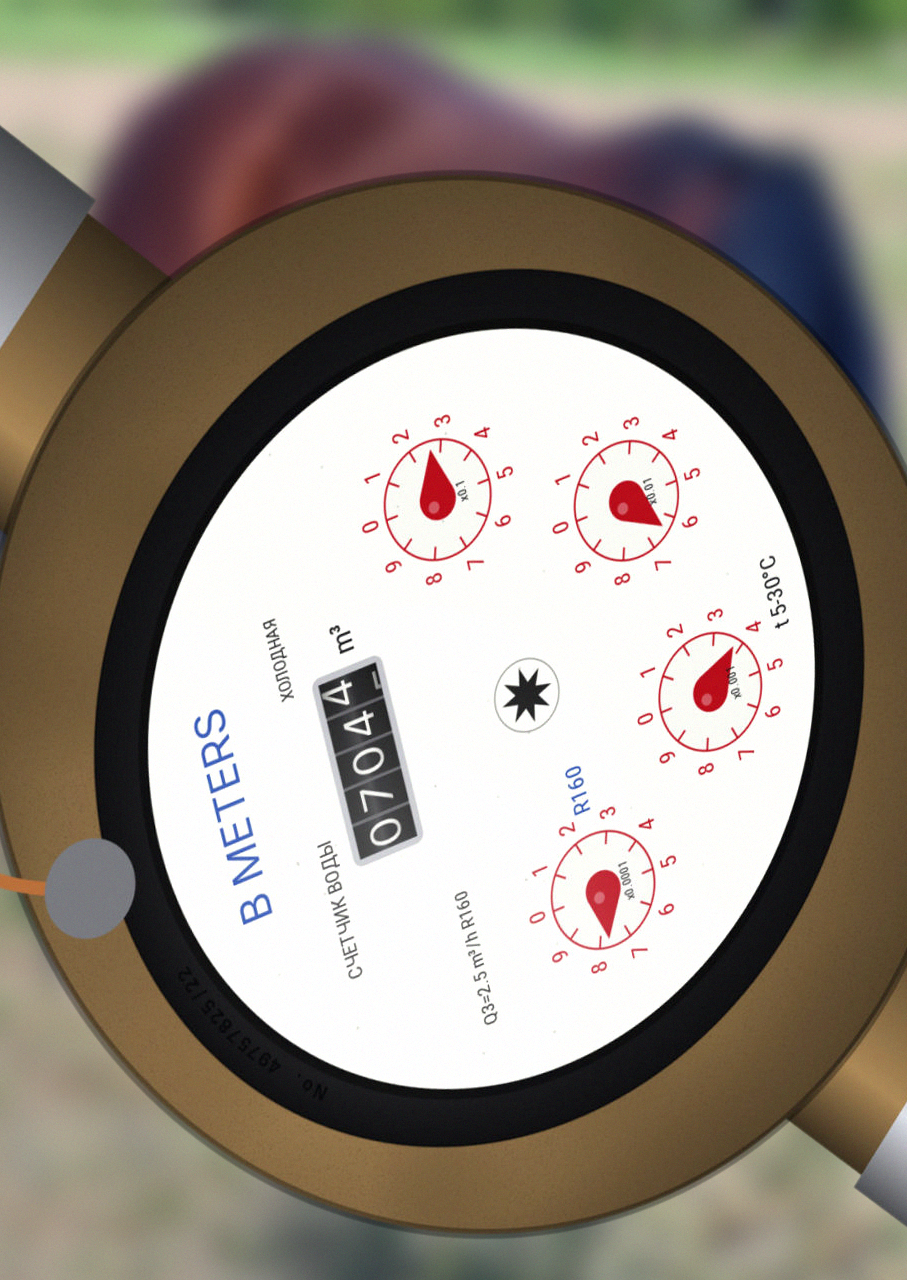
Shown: 7044.2637,m³
